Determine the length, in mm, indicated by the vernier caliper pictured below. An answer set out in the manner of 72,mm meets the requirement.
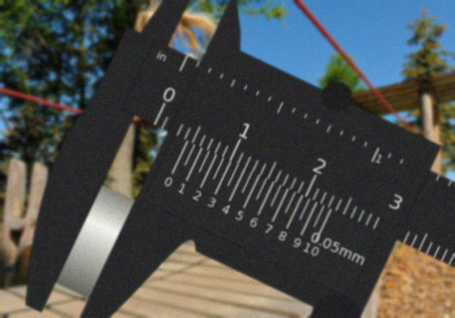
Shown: 4.4,mm
